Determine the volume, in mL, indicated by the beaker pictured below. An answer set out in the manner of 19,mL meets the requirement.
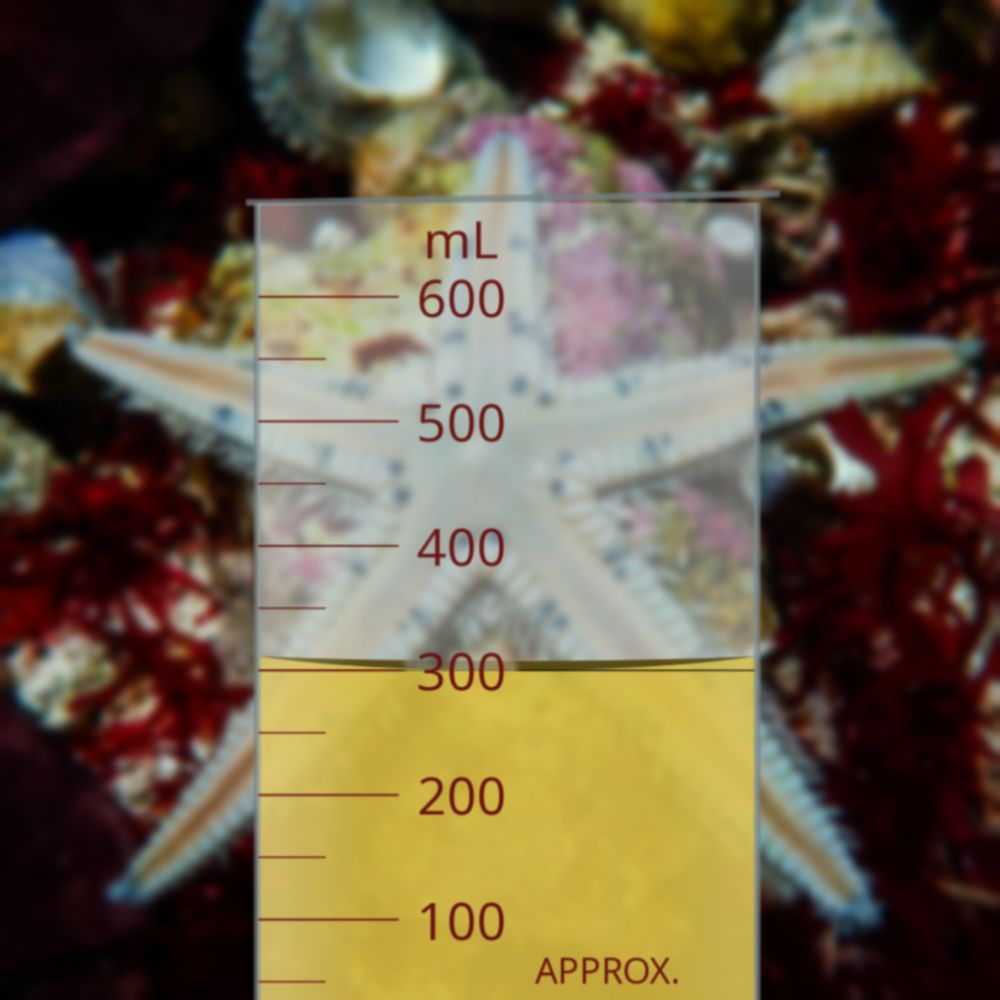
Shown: 300,mL
